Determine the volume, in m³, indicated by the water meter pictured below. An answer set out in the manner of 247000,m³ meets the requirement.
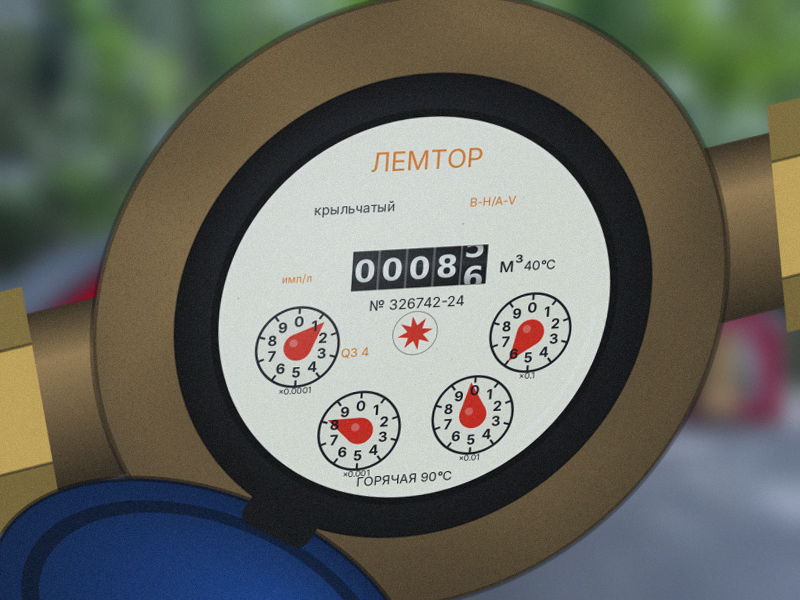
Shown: 85.5981,m³
